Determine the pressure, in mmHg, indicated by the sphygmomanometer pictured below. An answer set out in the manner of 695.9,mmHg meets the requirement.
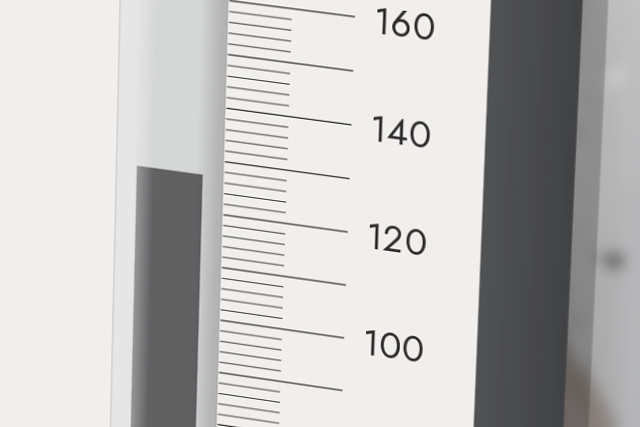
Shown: 127,mmHg
